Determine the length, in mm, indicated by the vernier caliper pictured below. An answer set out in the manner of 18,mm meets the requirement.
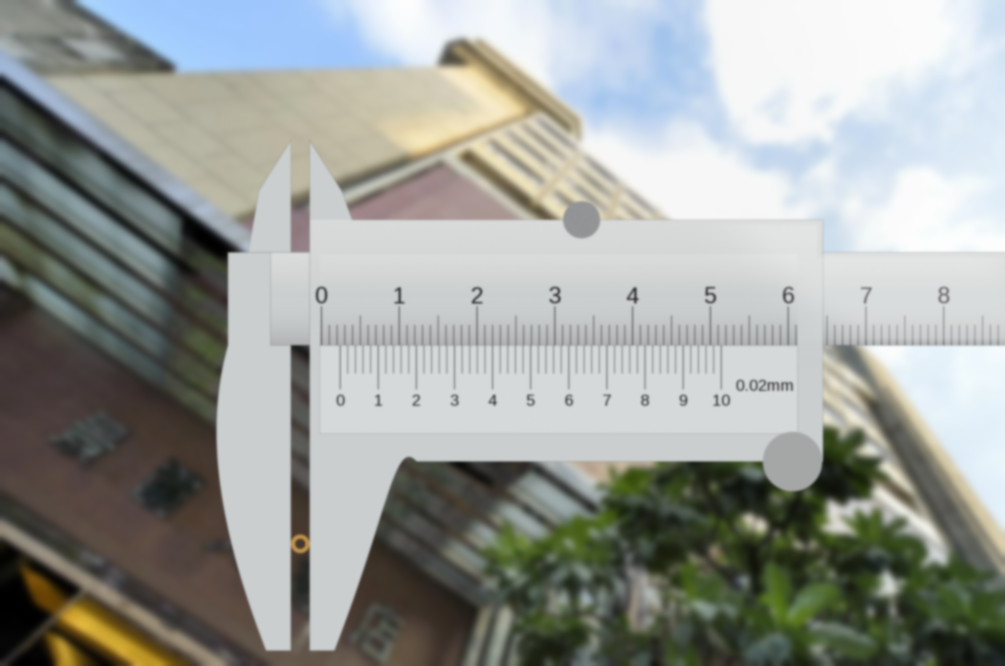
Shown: 2.4,mm
